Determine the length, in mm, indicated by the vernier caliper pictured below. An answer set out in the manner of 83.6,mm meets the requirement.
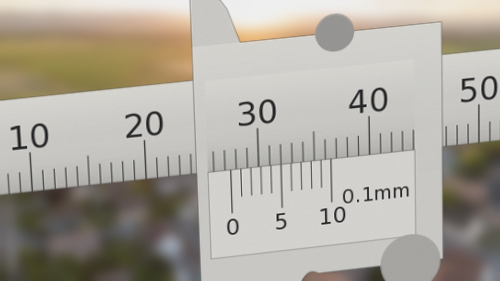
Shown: 27.5,mm
